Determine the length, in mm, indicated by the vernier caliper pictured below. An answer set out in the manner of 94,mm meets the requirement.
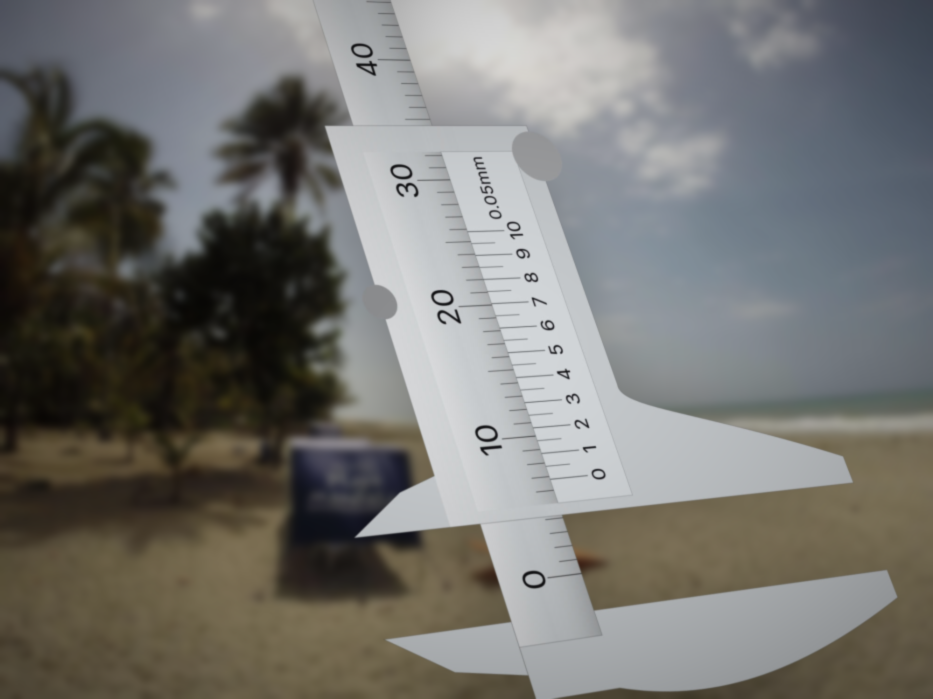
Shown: 6.8,mm
